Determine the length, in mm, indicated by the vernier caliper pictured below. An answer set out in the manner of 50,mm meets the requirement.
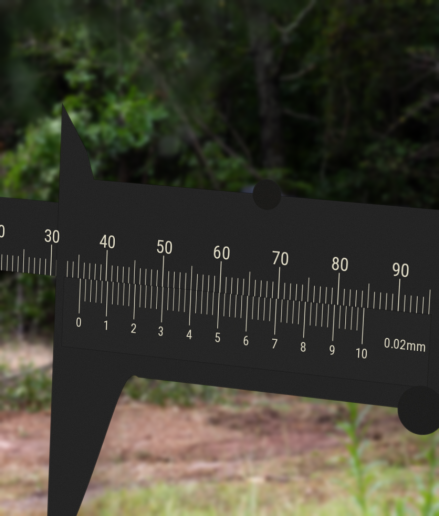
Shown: 35.4,mm
